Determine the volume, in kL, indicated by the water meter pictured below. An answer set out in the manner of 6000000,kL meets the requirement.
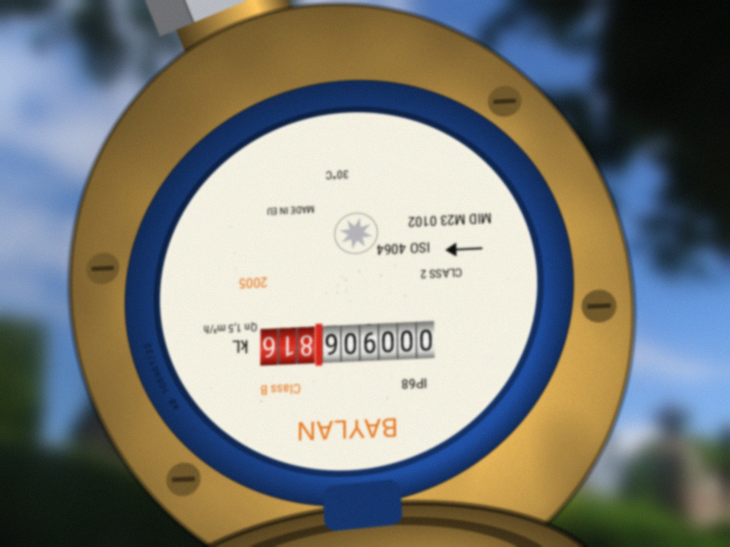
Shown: 906.816,kL
